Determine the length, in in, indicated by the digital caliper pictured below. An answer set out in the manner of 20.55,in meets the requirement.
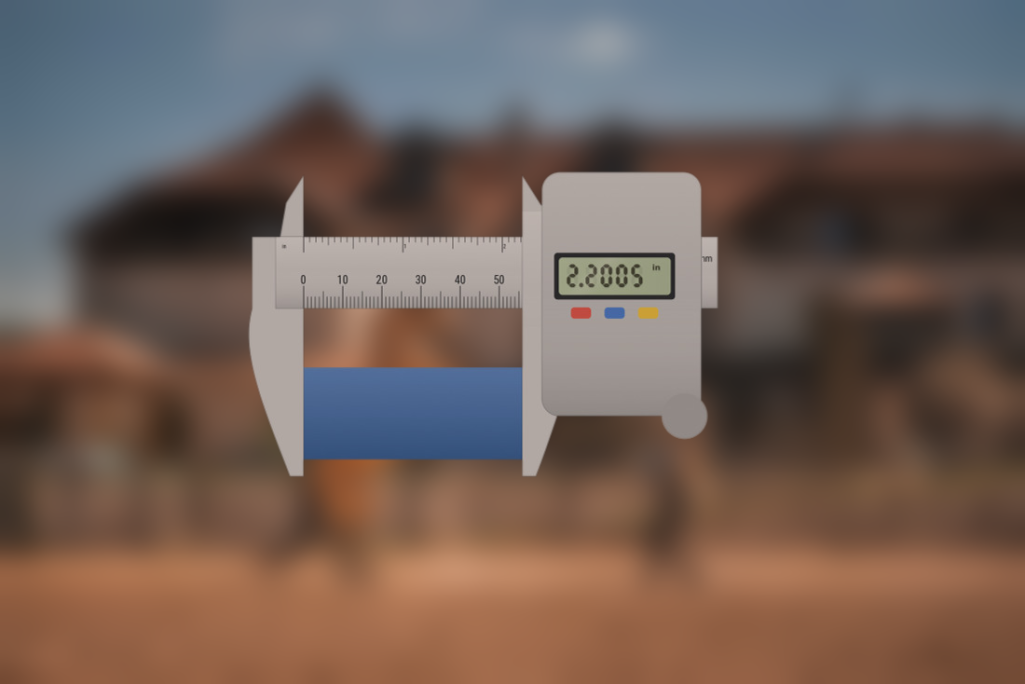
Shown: 2.2005,in
